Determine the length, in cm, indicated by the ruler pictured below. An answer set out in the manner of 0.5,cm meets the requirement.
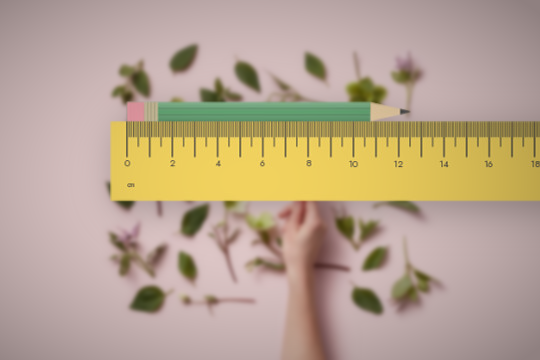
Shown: 12.5,cm
